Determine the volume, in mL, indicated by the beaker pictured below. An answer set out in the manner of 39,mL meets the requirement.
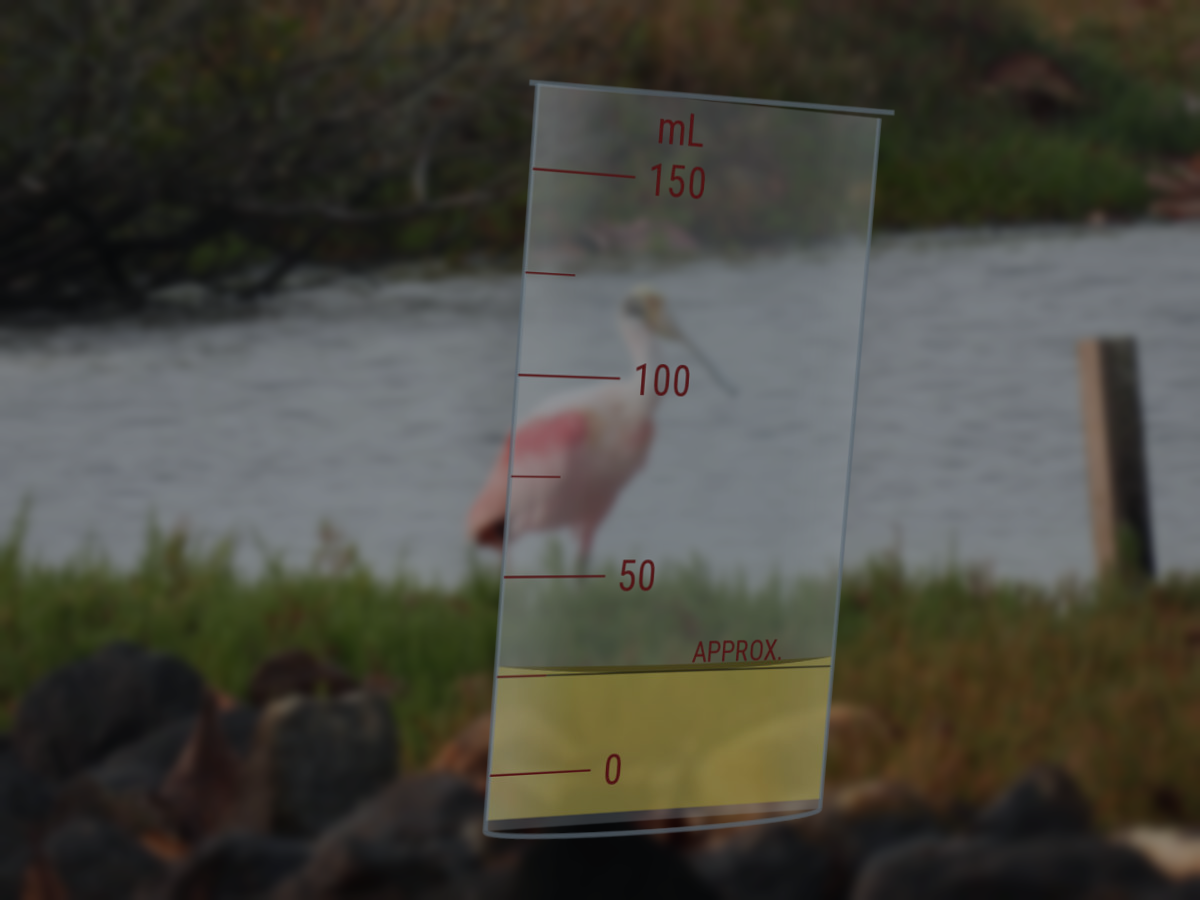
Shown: 25,mL
